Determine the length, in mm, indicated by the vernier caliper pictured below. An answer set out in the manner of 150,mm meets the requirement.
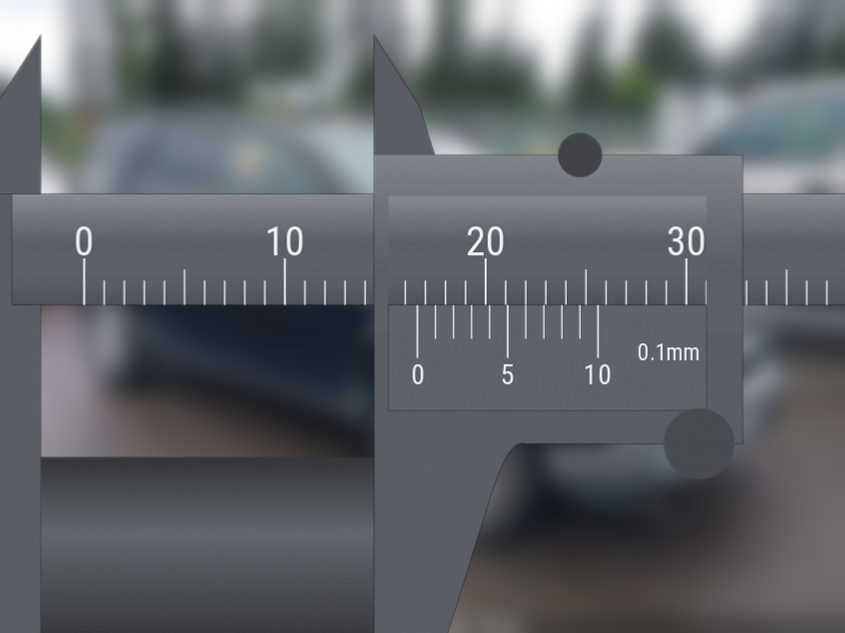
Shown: 16.6,mm
